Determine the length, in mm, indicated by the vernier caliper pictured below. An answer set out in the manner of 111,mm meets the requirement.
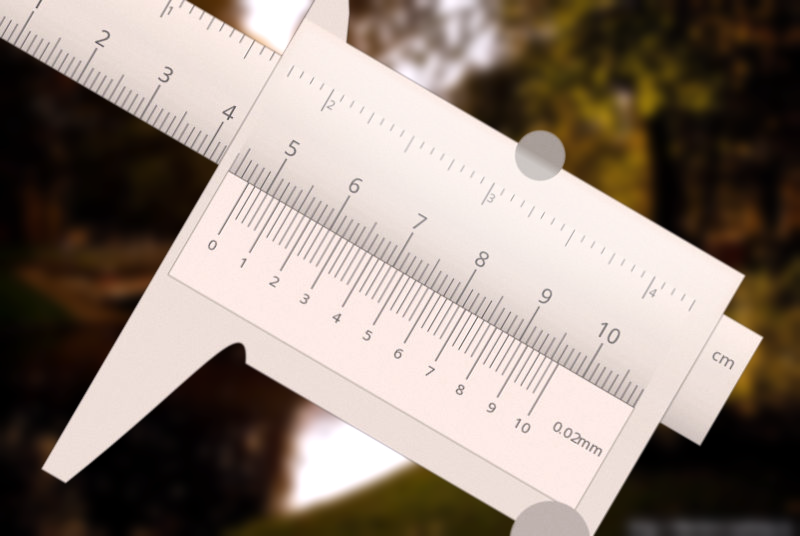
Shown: 47.2,mm
